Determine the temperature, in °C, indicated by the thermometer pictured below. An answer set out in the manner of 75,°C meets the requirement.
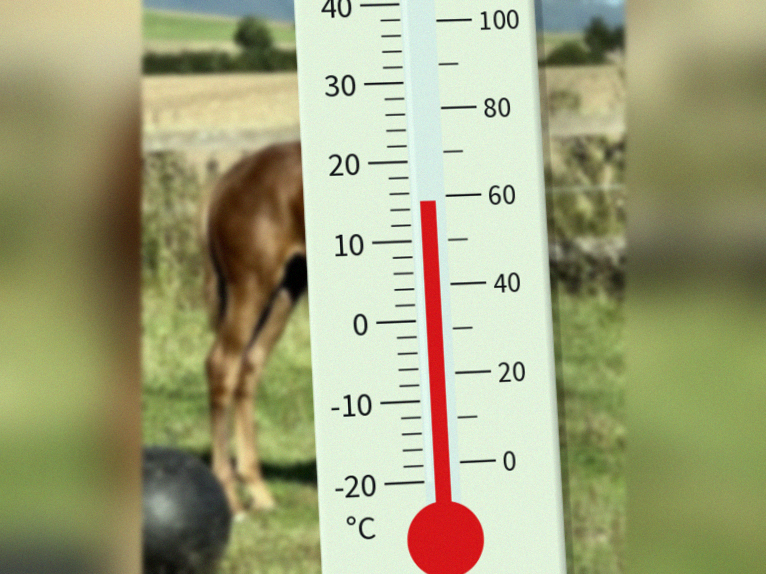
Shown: 15,°C
